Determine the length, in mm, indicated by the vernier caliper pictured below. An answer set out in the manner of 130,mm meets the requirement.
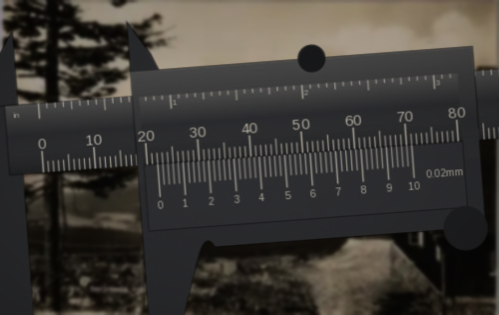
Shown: 22.0,mm
